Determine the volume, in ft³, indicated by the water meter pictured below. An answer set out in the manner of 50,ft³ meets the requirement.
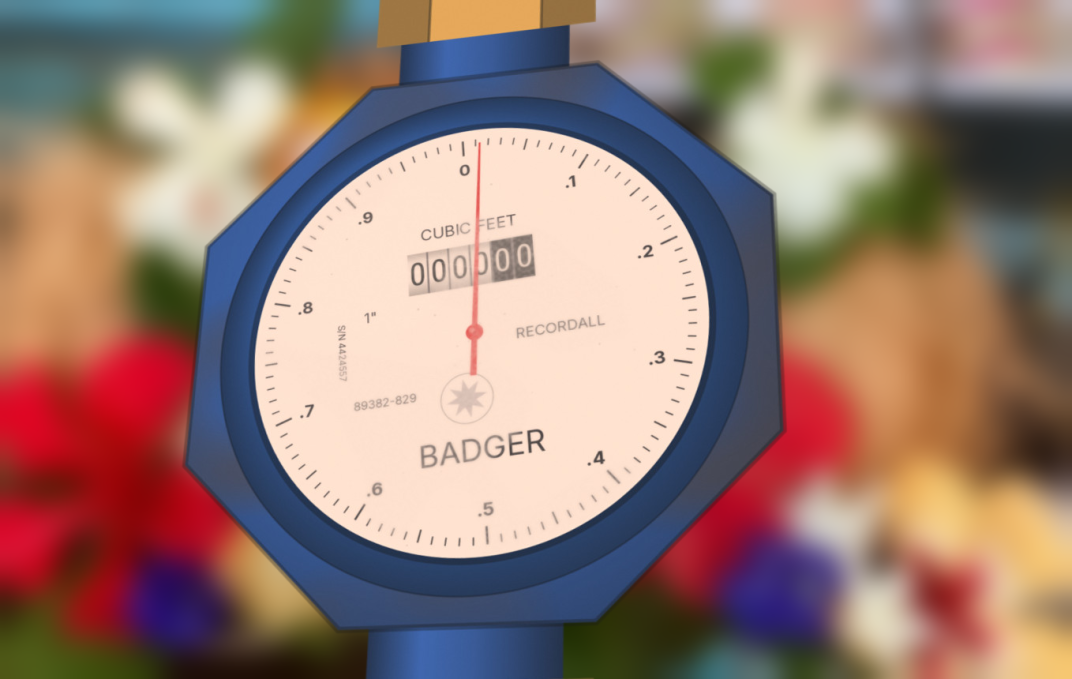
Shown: 0.01,ft³
